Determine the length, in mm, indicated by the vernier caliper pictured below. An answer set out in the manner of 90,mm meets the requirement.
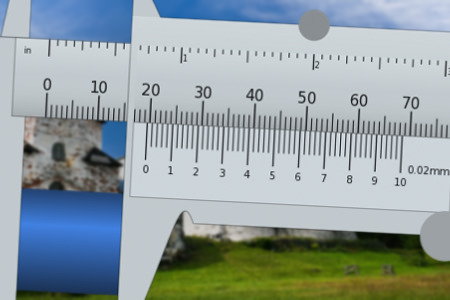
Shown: 19.5,mm
